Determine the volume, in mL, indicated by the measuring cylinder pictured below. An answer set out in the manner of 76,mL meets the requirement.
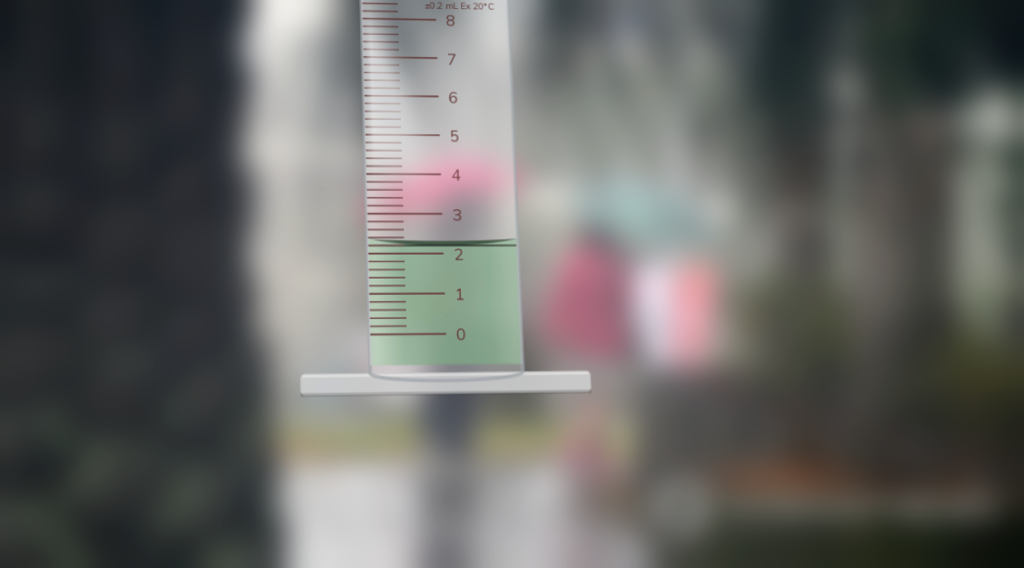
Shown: 2.2,mL
